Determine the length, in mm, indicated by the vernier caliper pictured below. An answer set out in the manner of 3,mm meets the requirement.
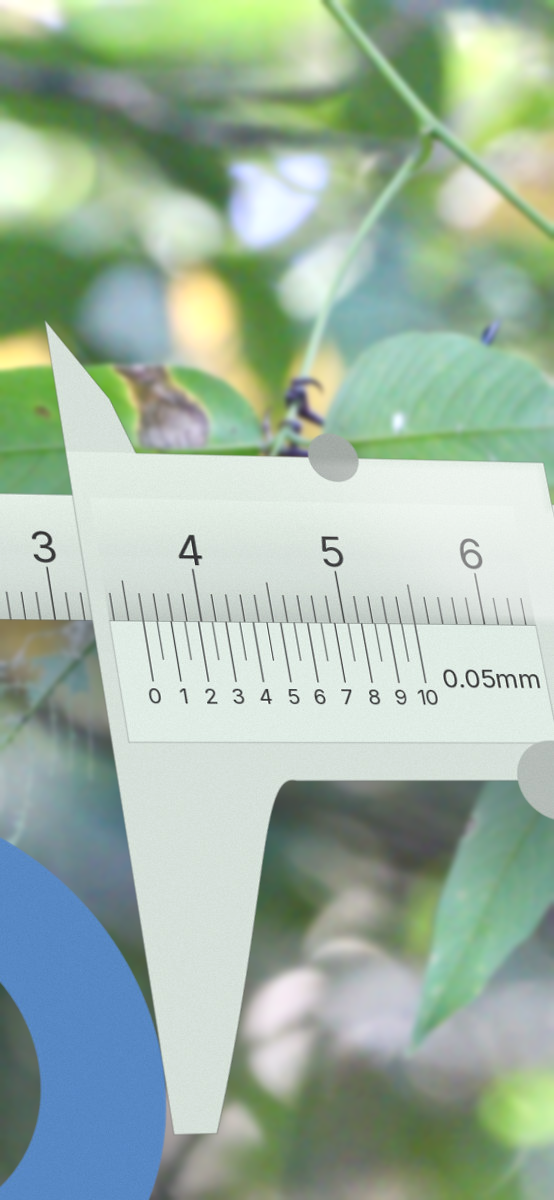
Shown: 36.0,mm
